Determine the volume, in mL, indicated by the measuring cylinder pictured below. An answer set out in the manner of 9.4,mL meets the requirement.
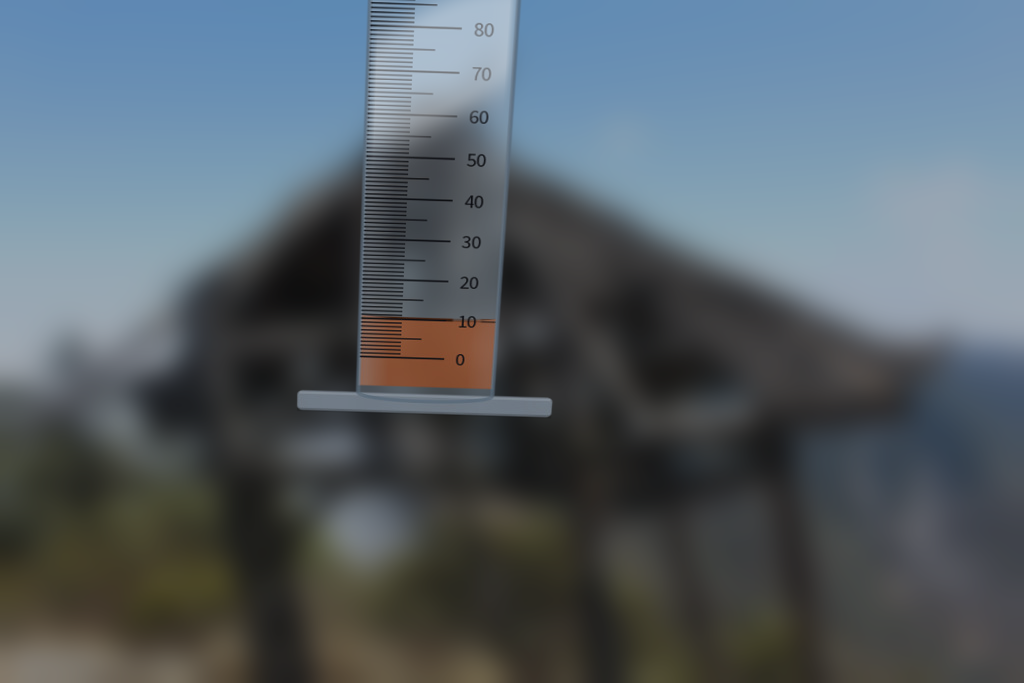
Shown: 10,mL
